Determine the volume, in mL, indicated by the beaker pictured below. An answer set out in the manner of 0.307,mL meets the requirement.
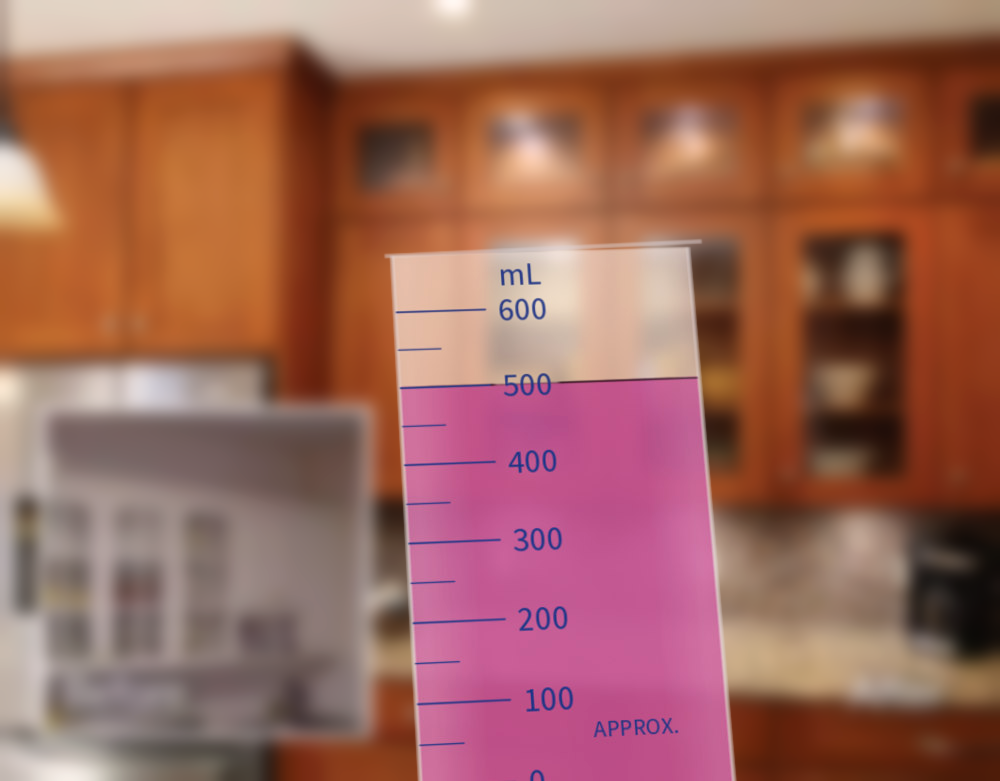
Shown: 500,mL
